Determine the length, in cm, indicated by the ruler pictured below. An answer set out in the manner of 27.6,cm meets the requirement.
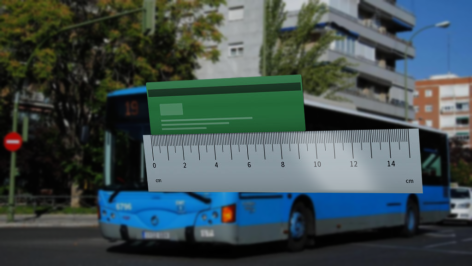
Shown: 9.5,cm
